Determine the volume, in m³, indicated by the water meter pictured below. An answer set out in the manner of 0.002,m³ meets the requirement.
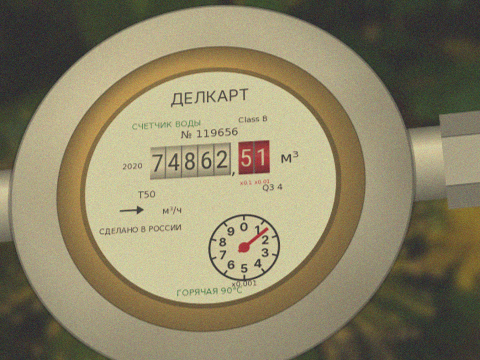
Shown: 74862.511,m³
